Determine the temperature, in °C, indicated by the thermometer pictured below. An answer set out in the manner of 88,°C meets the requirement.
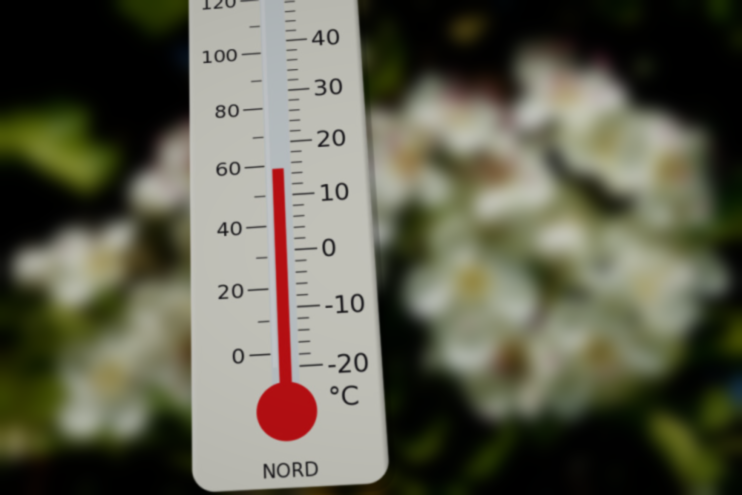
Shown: 15,°C
